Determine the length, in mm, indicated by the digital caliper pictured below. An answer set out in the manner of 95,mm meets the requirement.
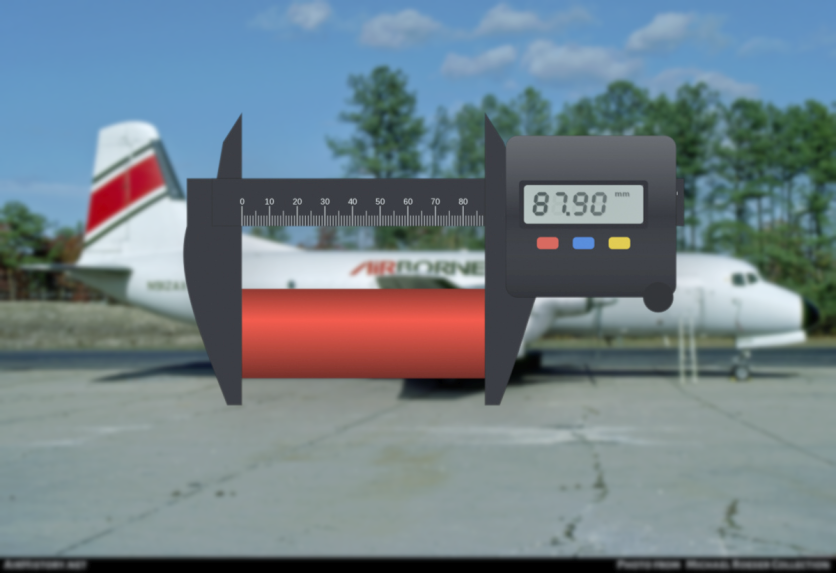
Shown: 87.90,mm
